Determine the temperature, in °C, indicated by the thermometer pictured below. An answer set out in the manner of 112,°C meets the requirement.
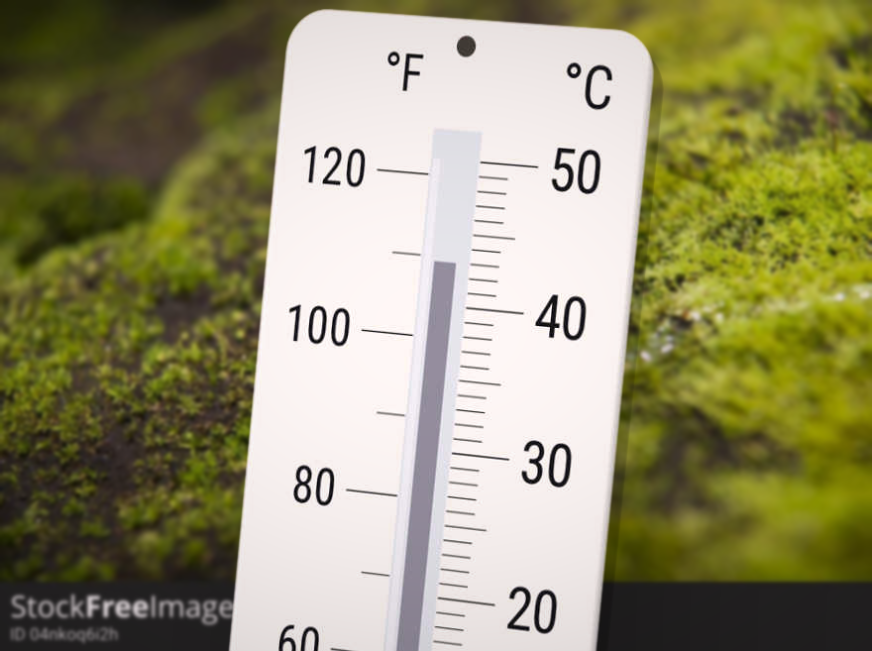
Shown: 43,°C
